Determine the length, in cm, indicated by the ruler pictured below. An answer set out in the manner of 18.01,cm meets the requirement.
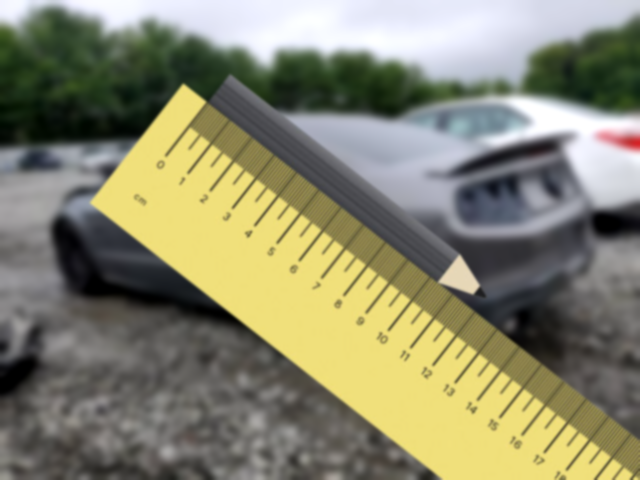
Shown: 12,cm
